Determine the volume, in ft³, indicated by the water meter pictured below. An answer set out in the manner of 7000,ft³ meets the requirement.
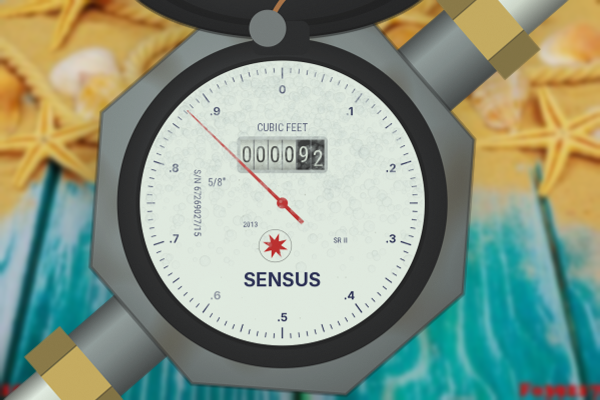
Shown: 91.87,ft³
